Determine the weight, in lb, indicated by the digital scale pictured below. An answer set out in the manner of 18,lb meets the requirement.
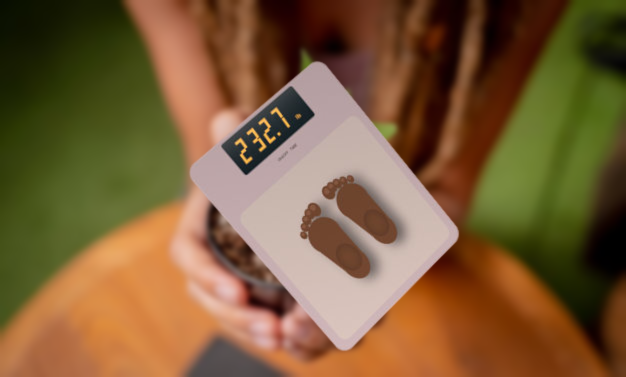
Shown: 232.7,lb
